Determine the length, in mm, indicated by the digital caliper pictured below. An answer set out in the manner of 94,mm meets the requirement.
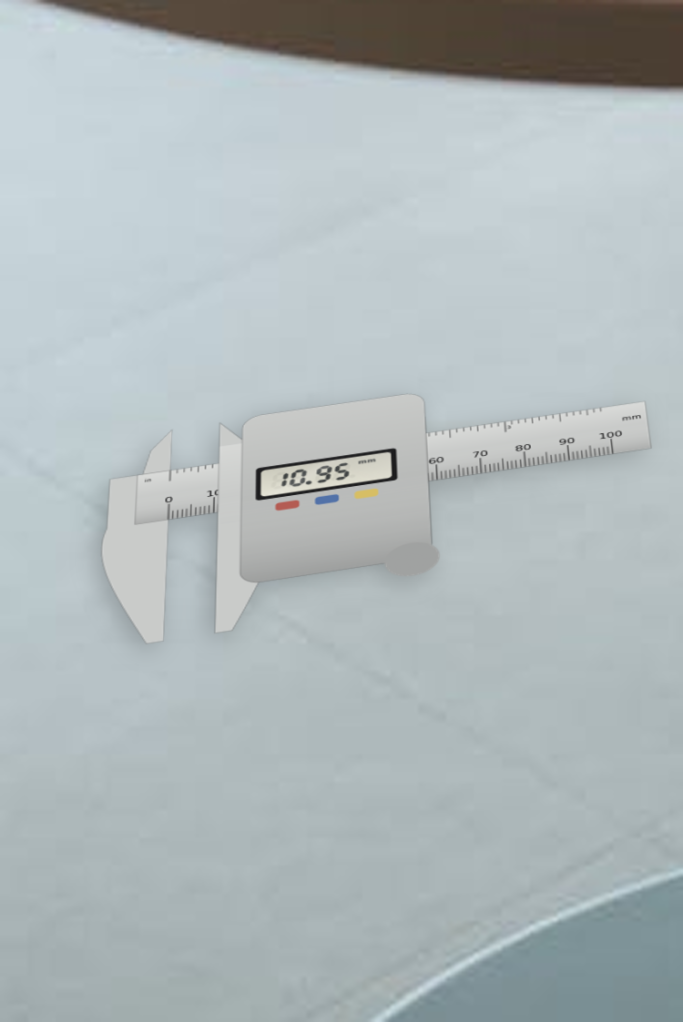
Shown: 10.95,mm
